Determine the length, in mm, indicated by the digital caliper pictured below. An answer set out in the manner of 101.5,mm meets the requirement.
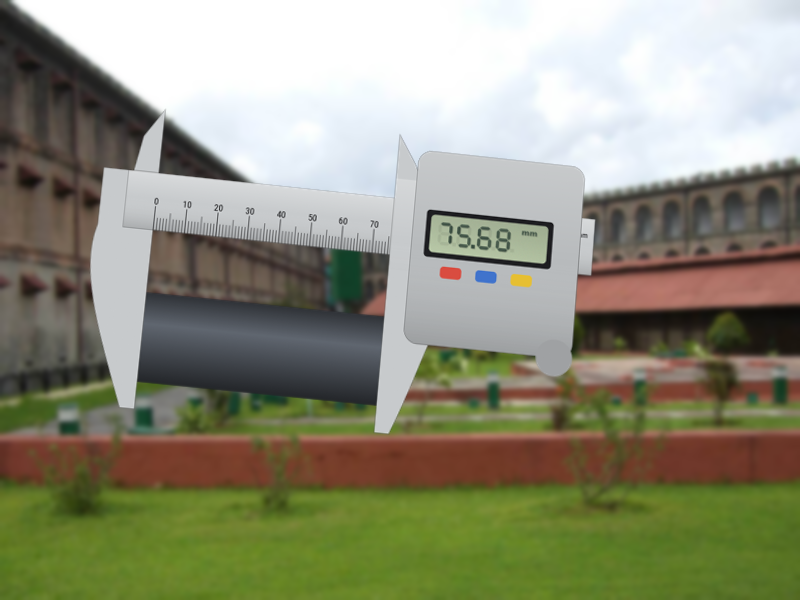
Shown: 75.68,mm
